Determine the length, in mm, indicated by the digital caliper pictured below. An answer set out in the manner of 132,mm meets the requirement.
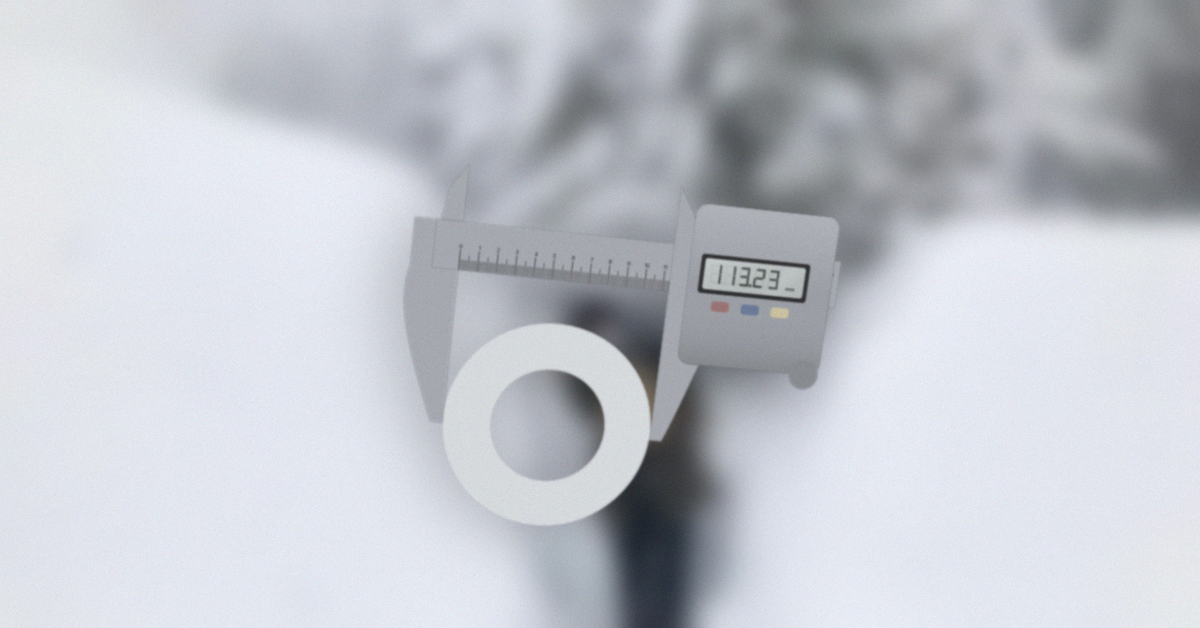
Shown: 113.23,mm
